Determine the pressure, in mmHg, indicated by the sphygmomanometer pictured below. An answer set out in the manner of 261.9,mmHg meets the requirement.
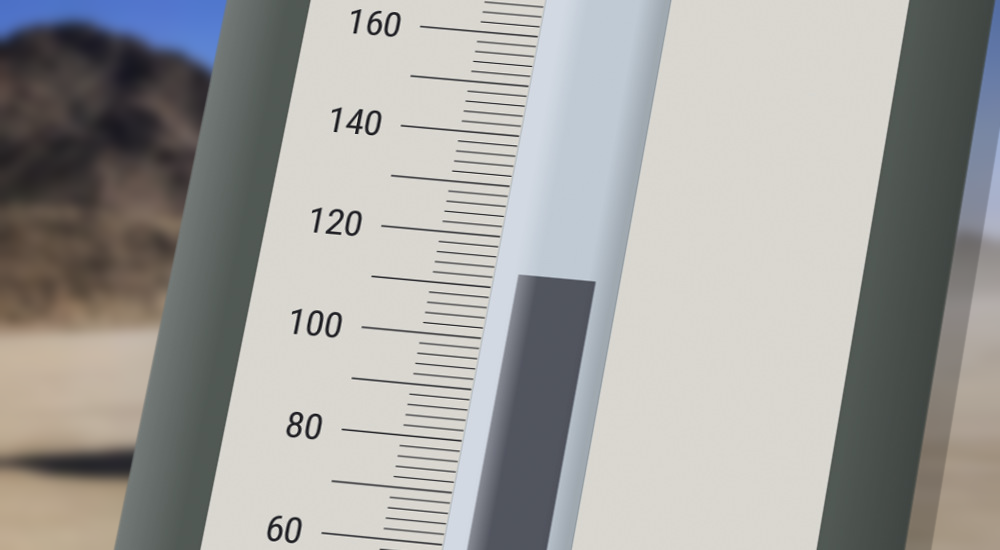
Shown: 113,mmHg
